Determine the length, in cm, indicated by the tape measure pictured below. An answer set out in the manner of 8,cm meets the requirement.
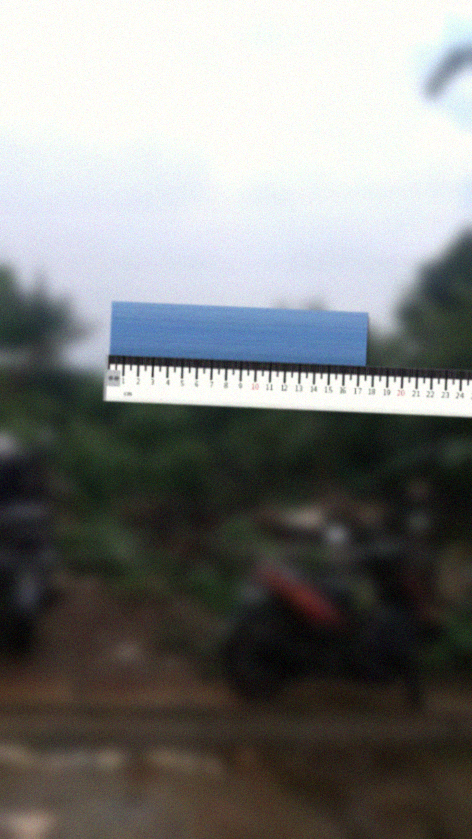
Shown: 17.5,cm
